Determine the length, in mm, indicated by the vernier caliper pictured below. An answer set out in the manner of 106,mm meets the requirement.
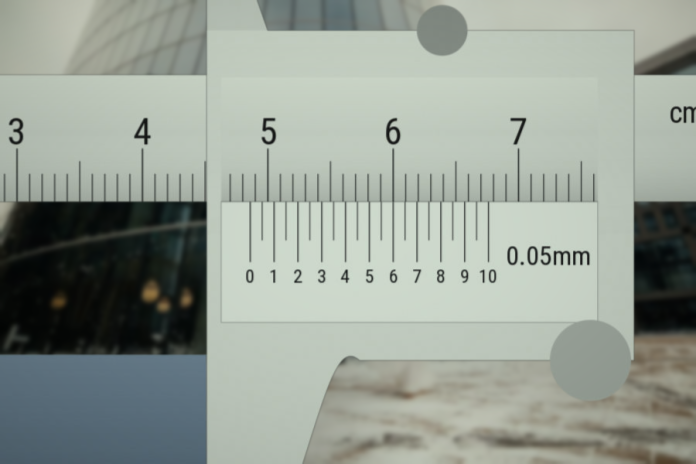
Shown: 48.6,mm
